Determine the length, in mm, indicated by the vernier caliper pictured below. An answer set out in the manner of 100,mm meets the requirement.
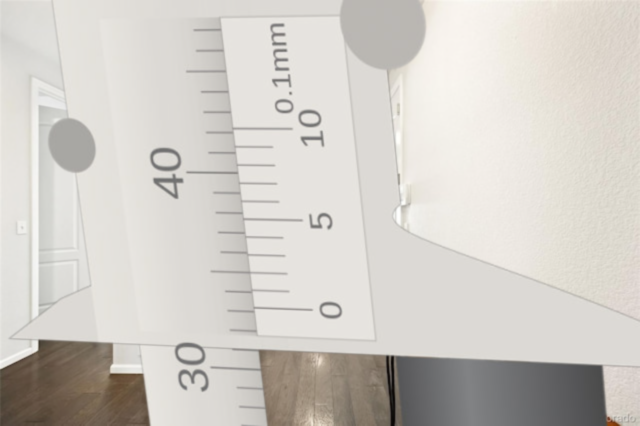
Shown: 33.2,mm
